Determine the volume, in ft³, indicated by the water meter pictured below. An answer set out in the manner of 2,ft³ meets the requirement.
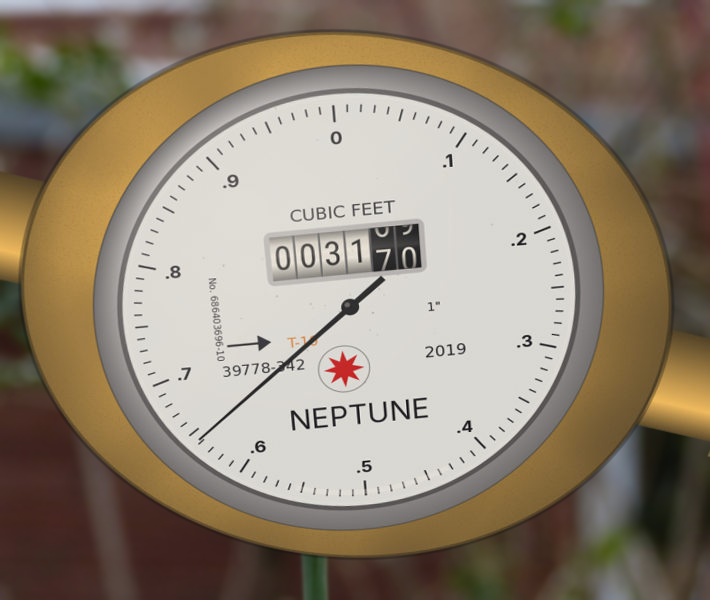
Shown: 3169.64,ft³
